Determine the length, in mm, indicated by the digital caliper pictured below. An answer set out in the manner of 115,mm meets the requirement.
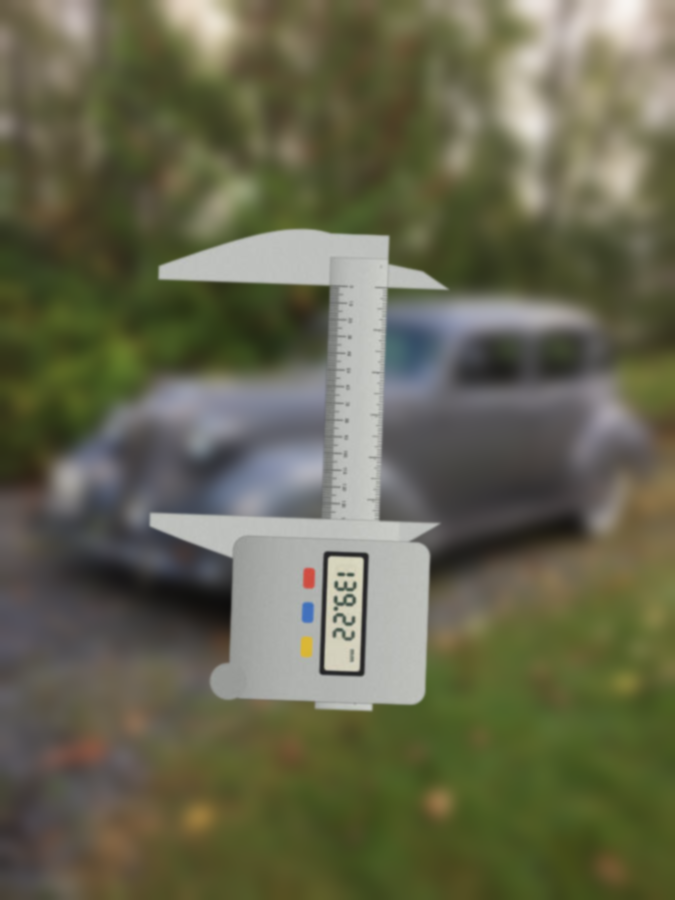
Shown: 139.22,mm
